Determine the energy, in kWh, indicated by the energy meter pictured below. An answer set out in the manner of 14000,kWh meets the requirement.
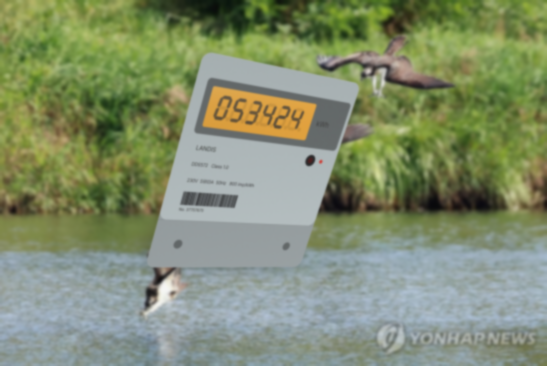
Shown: 53424,kWh
